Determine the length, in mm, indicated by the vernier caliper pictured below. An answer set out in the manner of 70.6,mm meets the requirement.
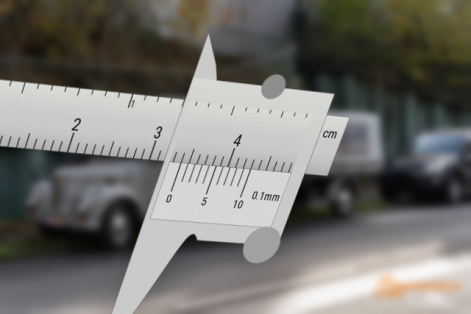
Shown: 34.0,mm
